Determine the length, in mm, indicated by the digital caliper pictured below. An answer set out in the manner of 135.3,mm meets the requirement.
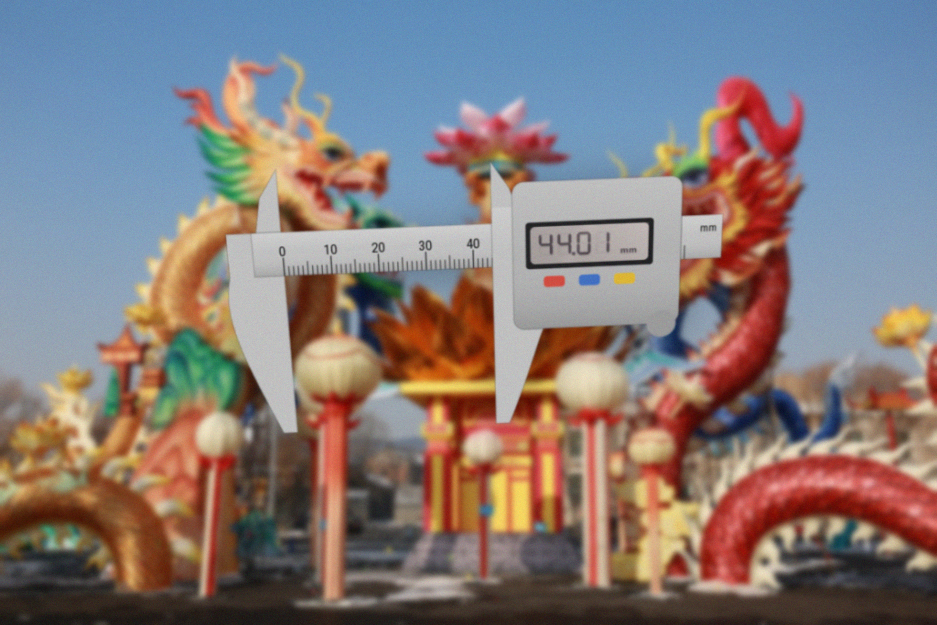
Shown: 44.01,mm
